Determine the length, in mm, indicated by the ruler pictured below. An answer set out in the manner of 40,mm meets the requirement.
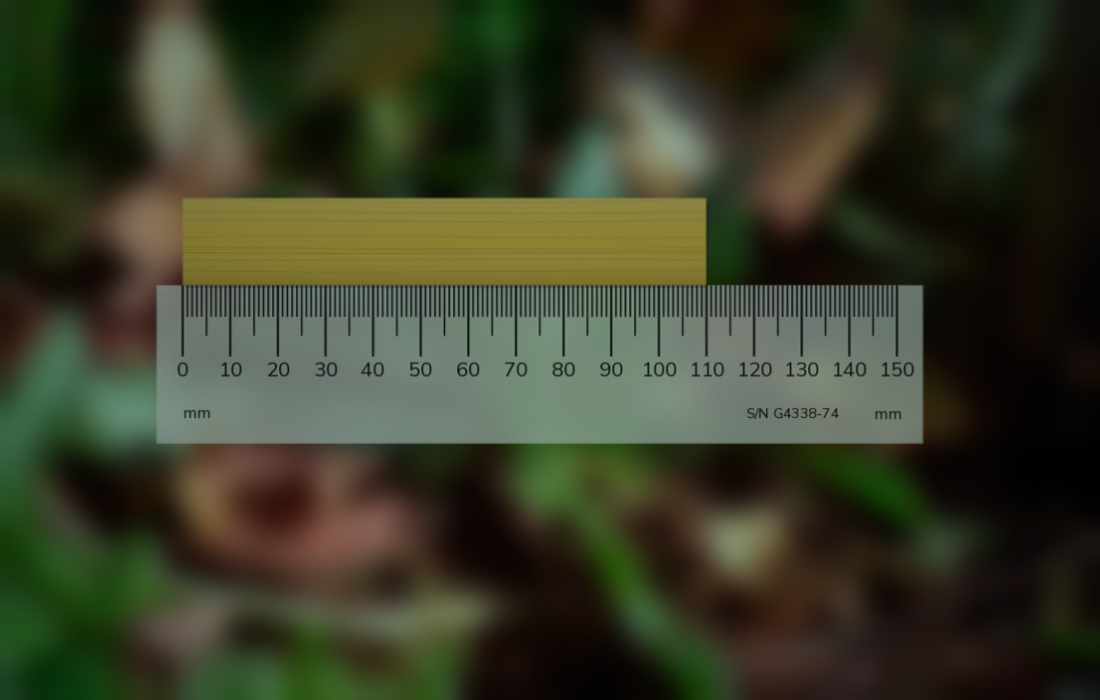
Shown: 110,mm
